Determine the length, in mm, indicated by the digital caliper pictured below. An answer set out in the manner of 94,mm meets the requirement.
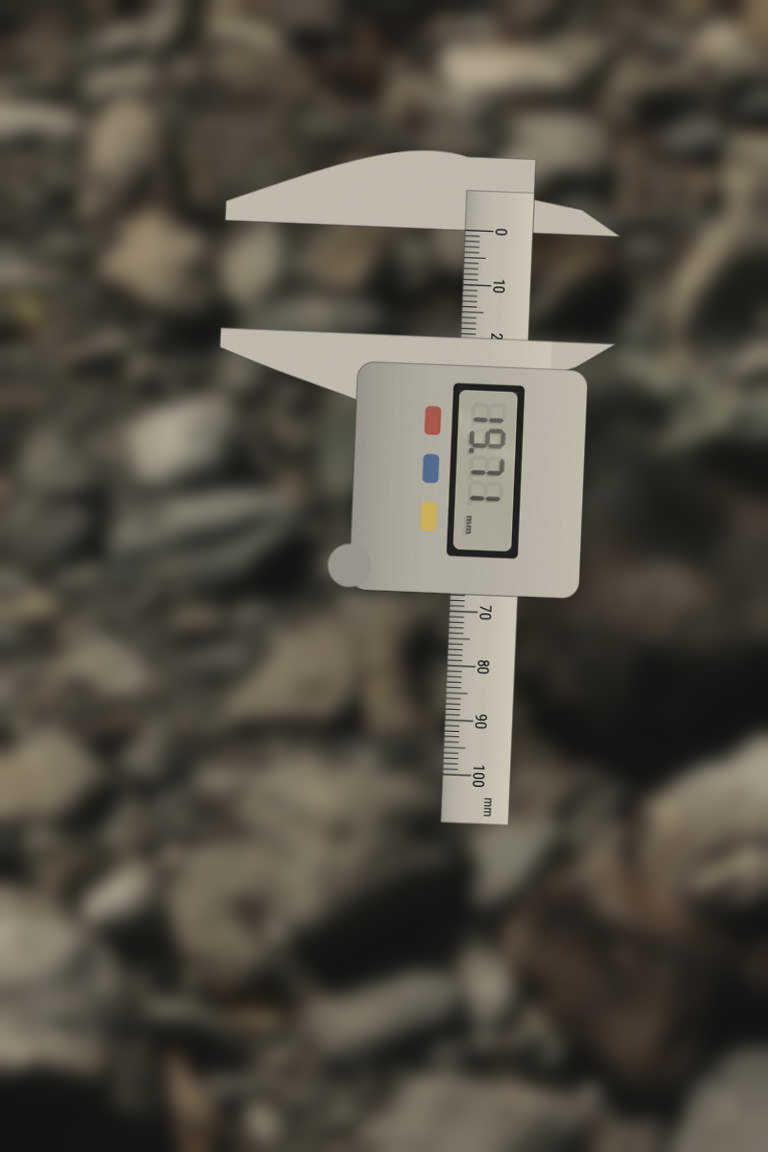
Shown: 19.71,mm
